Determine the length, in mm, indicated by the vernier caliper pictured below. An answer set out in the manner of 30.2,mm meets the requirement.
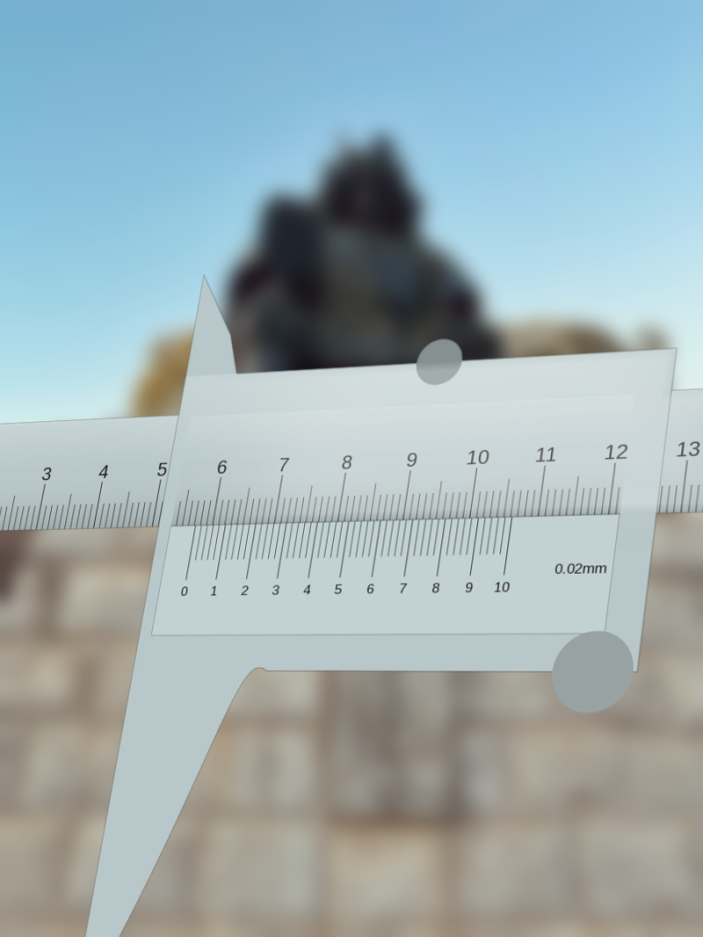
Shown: 57.2,mm
